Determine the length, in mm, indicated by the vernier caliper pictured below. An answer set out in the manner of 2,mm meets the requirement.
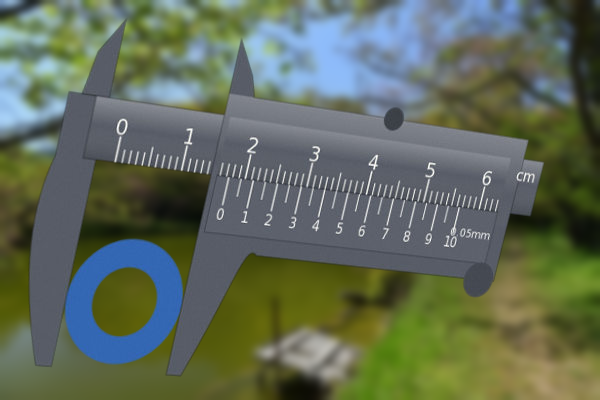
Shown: 17.4,mm
